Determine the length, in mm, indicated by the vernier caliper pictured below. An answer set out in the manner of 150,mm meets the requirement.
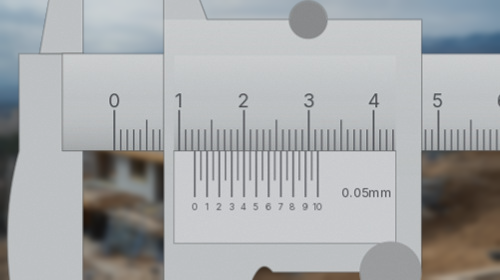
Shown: 12.4,mm
